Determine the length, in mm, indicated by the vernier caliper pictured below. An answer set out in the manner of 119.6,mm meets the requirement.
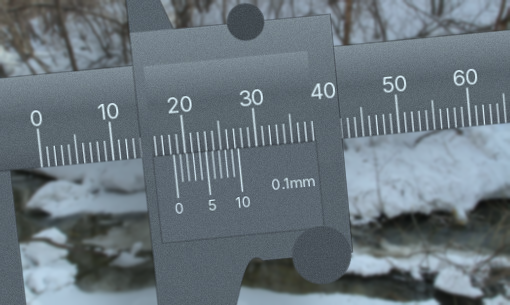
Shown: 18.4,mm
